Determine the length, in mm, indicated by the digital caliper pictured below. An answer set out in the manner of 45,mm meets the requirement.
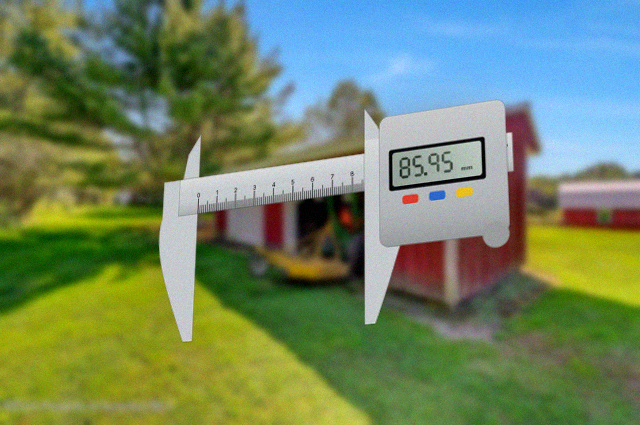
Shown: 85.95,mm
